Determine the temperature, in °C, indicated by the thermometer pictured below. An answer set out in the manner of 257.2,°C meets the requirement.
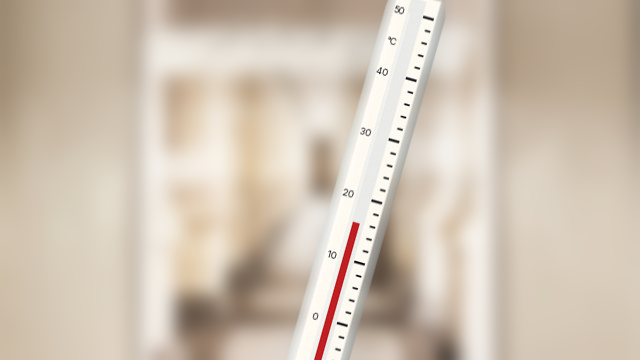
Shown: 16,°C
